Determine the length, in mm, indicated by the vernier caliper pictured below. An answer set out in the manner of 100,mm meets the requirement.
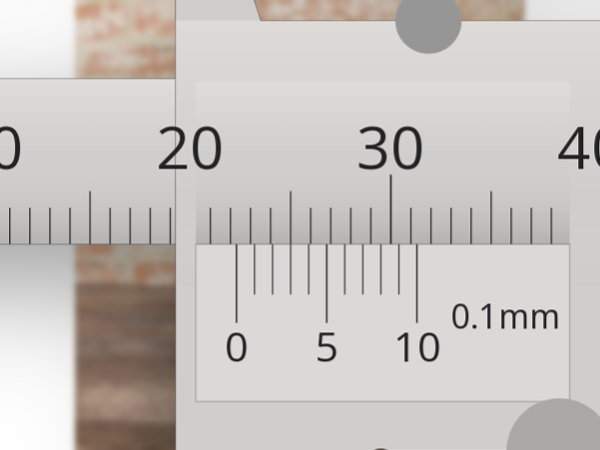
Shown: 22.3,mm
